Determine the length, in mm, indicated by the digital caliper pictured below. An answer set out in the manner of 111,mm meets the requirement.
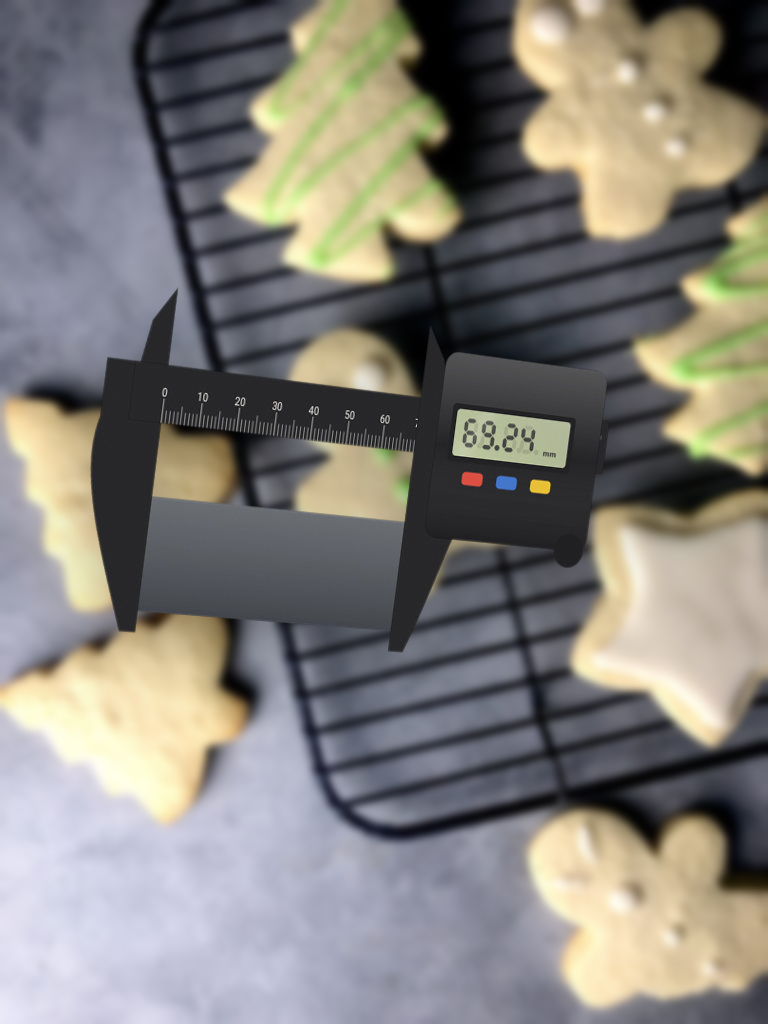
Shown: 69.24,mm
